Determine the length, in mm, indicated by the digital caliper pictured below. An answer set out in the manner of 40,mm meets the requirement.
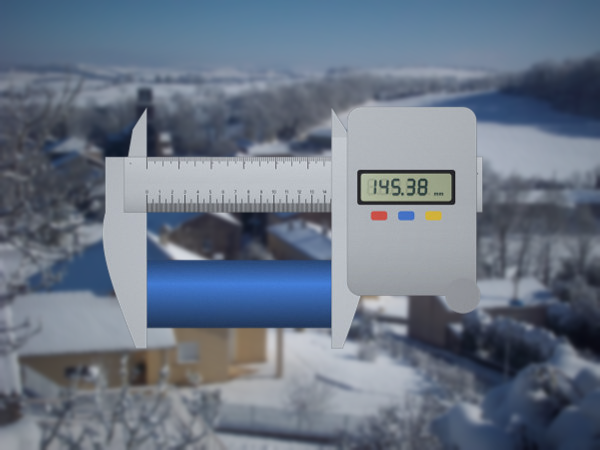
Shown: 145.38,mm
